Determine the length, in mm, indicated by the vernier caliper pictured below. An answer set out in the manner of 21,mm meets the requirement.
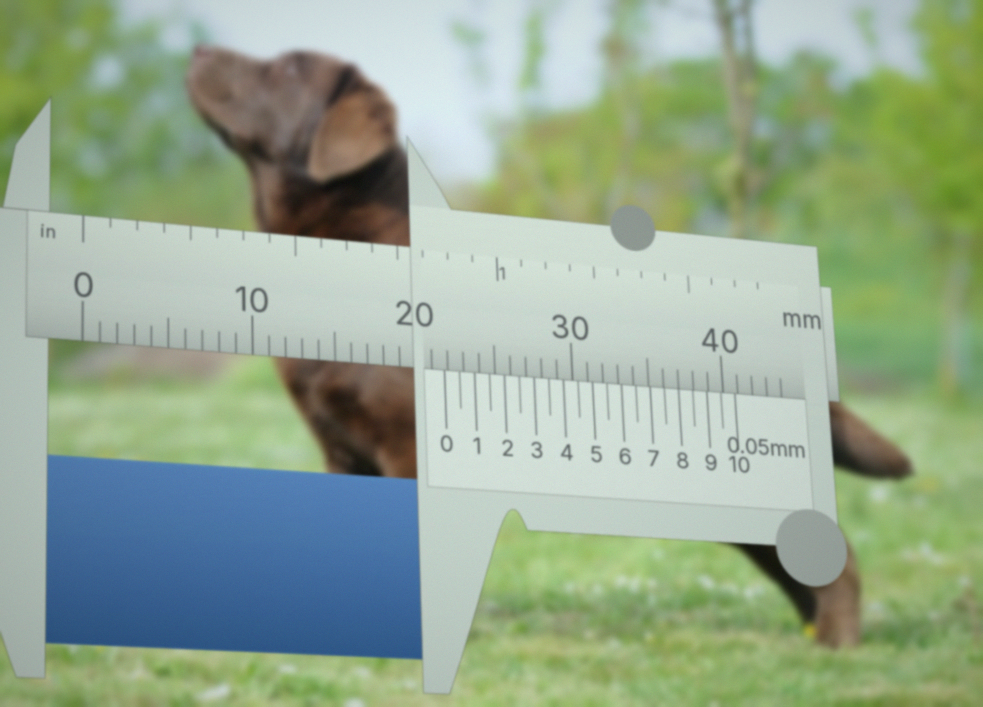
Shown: 21.8,mm
